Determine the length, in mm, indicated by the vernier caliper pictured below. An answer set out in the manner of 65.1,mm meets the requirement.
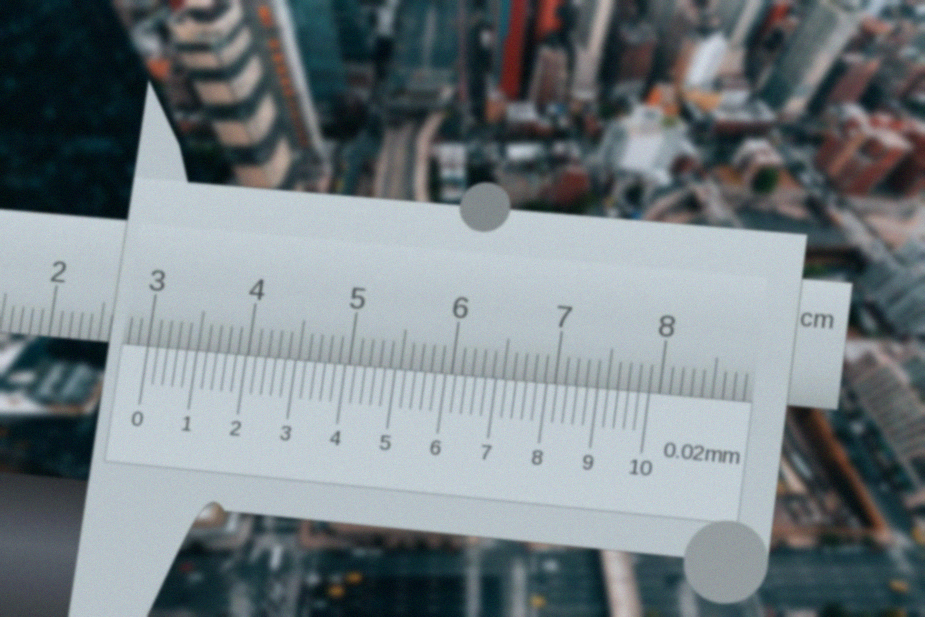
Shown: 30.0,mm
